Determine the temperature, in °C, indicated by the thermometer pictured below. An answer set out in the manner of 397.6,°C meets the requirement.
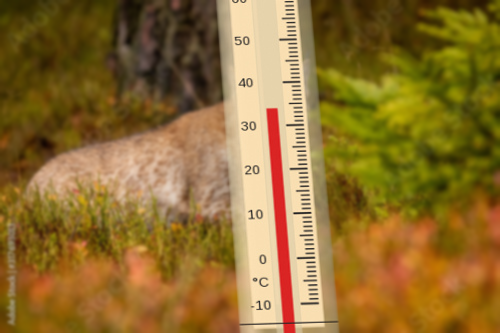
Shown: 34,°C
